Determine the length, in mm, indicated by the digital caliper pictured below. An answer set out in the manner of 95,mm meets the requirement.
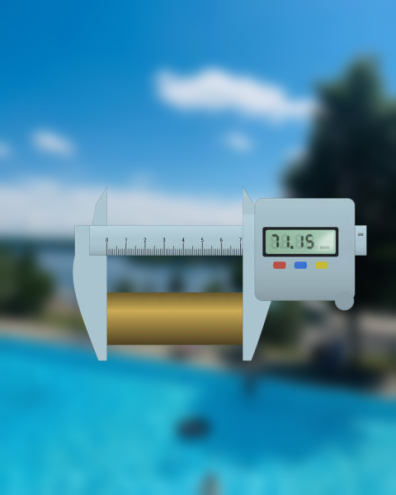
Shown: 71.15,mm
